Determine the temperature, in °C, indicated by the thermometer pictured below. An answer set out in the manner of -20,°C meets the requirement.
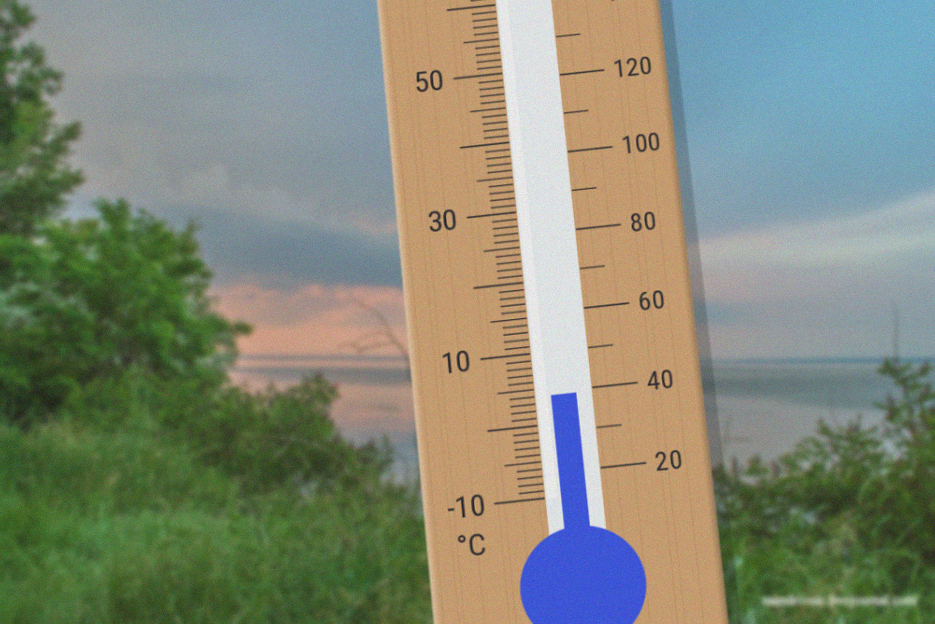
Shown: 4,°C
